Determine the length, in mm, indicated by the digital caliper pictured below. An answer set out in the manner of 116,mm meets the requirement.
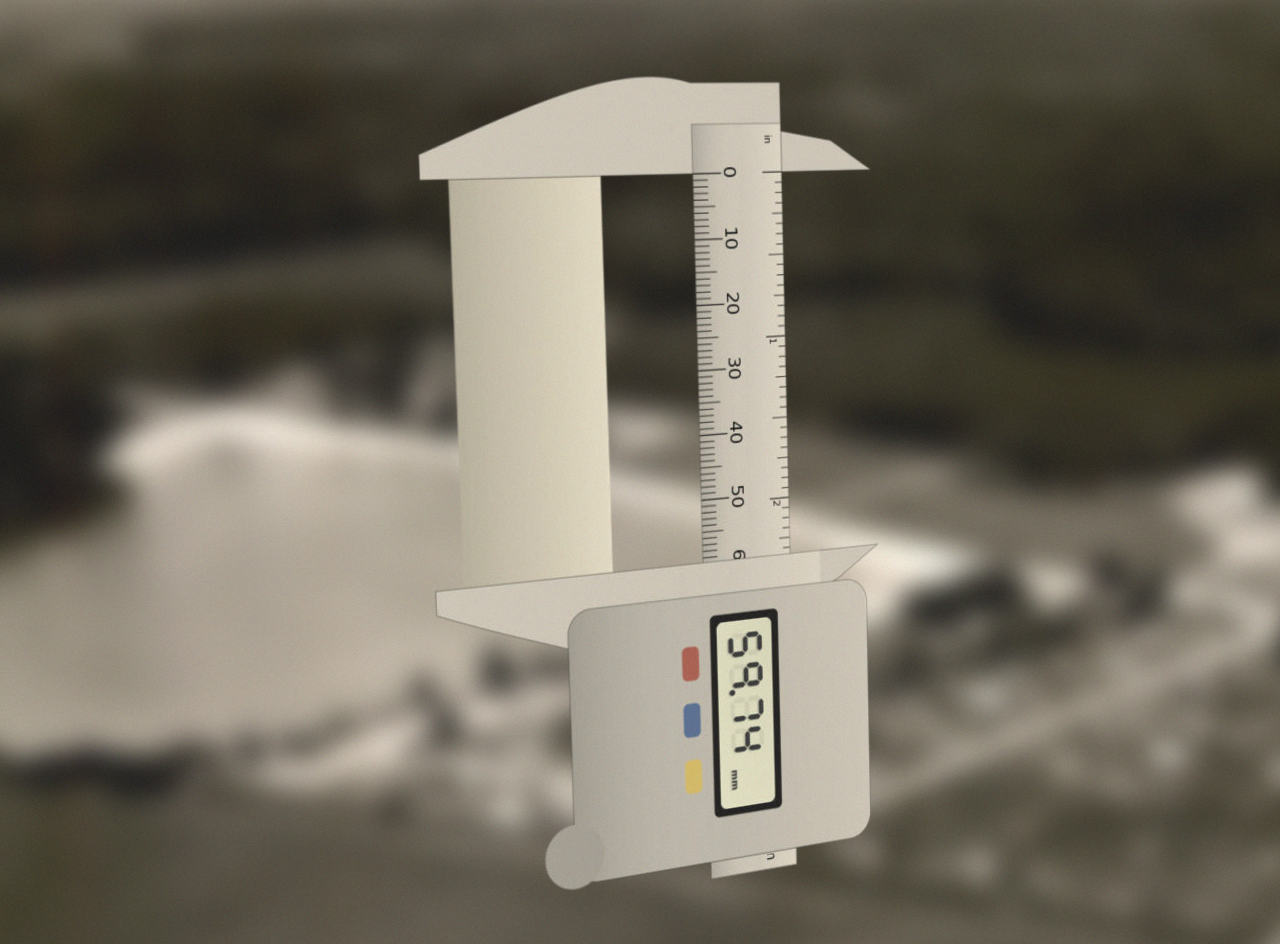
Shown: 59.74,mm
